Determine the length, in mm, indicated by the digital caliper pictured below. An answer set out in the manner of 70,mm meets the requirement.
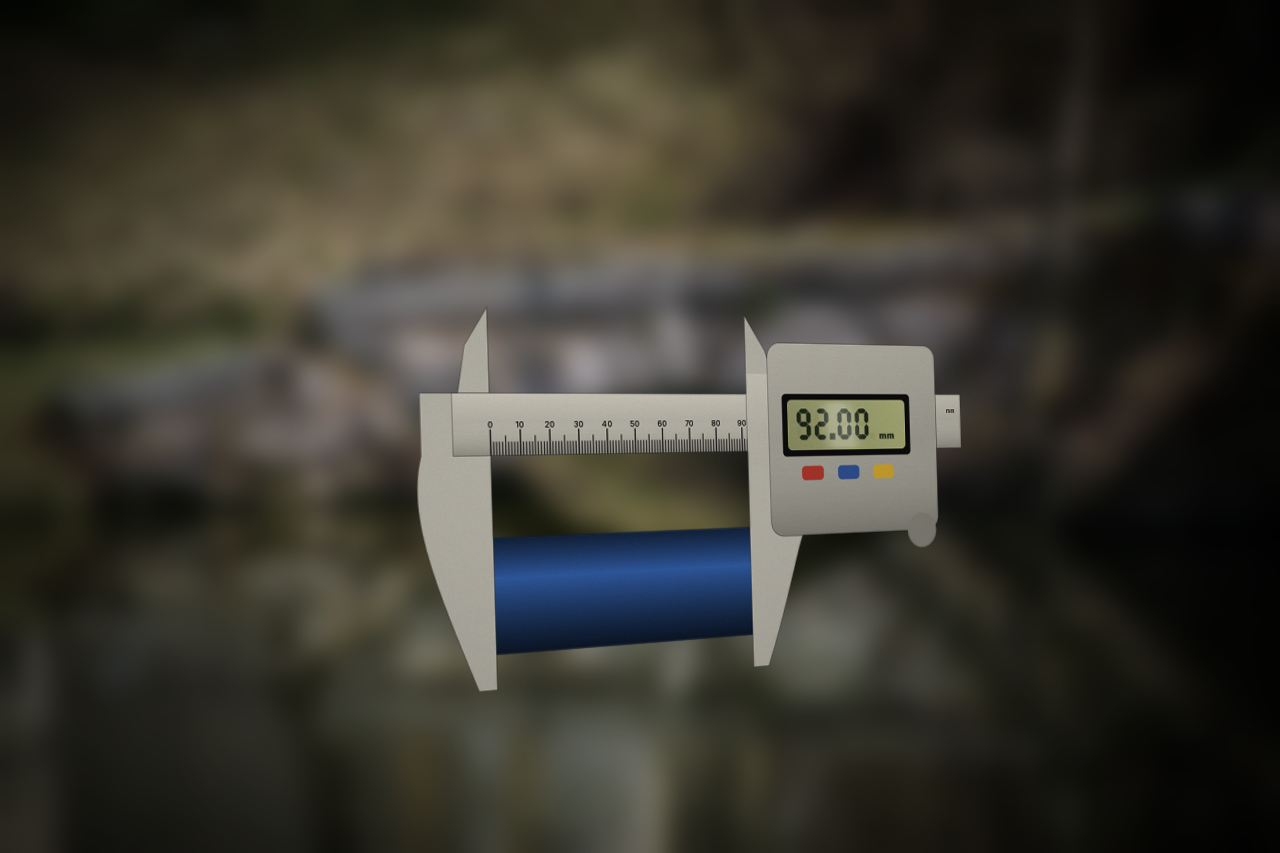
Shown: 92.00,mm
